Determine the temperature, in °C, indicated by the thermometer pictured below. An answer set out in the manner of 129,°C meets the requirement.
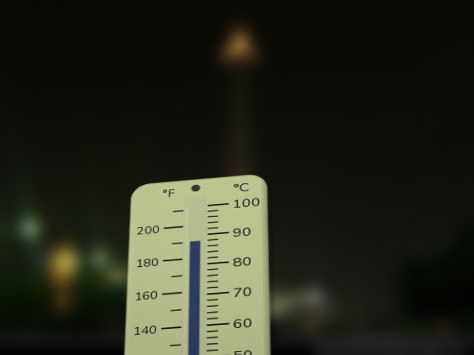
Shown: 88,°C
